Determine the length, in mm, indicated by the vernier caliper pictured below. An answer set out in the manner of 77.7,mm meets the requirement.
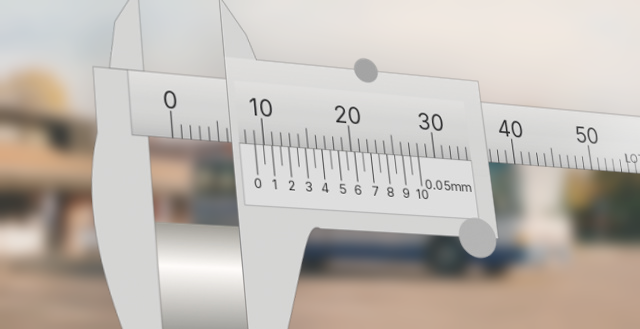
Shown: 9.0,mm
